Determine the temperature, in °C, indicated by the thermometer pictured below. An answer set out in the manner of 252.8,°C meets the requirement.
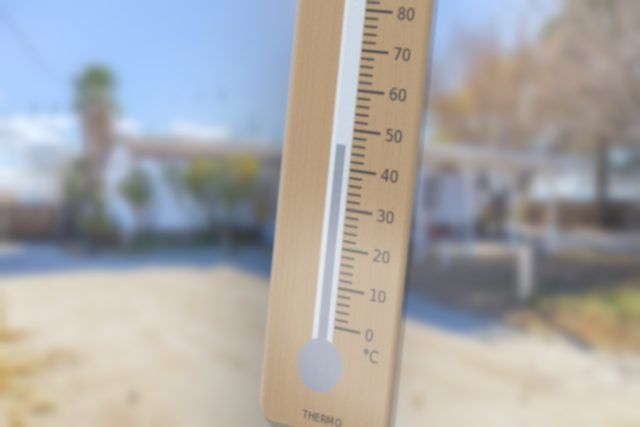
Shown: 46,°C
